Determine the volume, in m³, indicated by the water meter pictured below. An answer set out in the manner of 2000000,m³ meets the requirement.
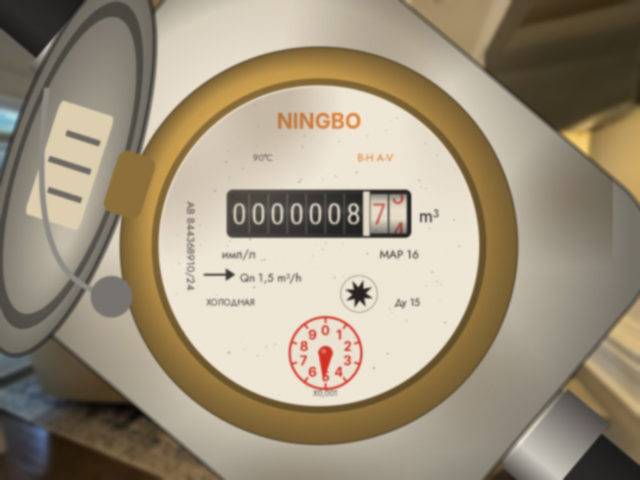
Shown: 8.735,m³
